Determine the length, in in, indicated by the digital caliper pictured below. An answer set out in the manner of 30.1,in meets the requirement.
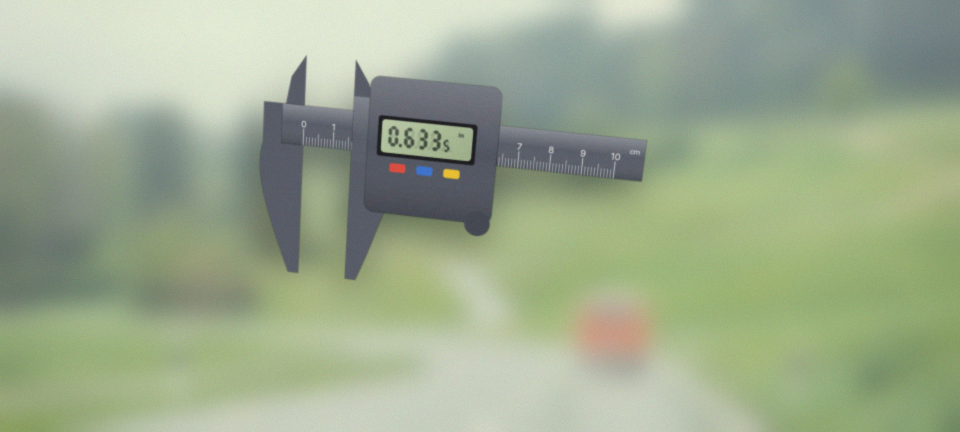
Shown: 0.6335,in
